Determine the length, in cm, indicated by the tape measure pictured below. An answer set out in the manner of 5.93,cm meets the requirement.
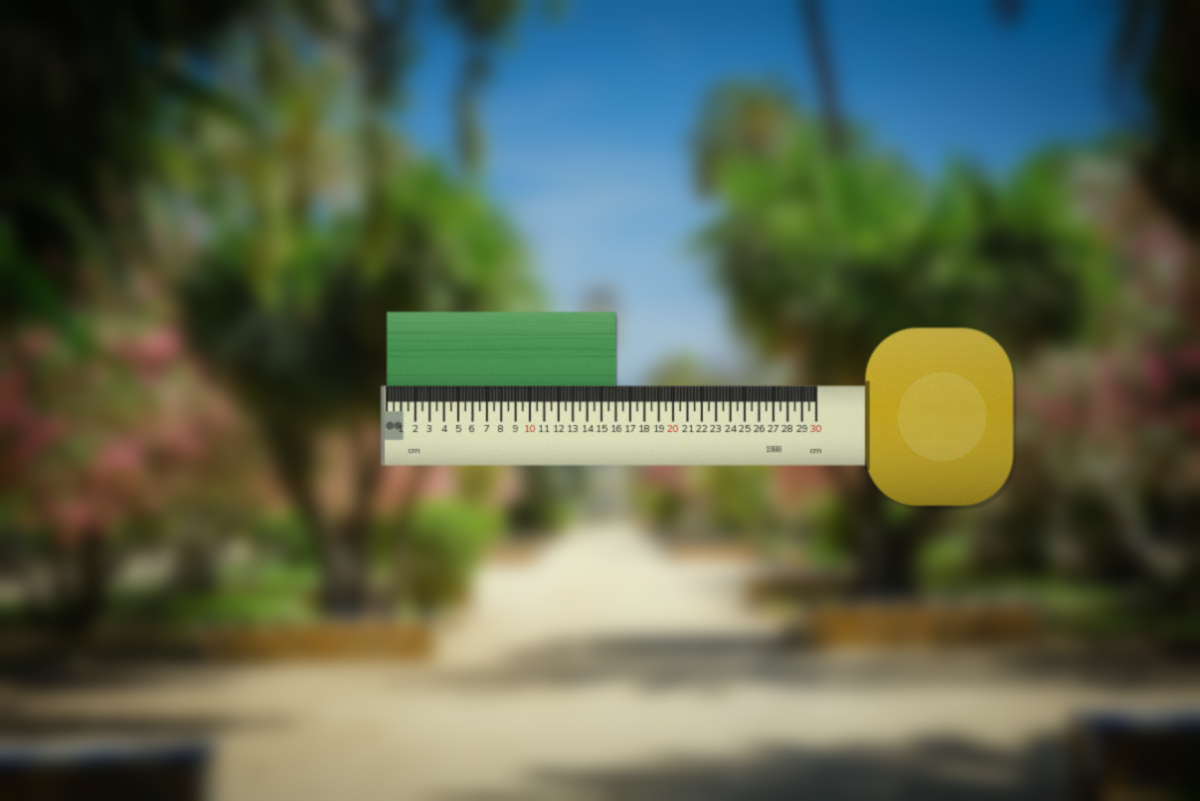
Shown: 16,cm
